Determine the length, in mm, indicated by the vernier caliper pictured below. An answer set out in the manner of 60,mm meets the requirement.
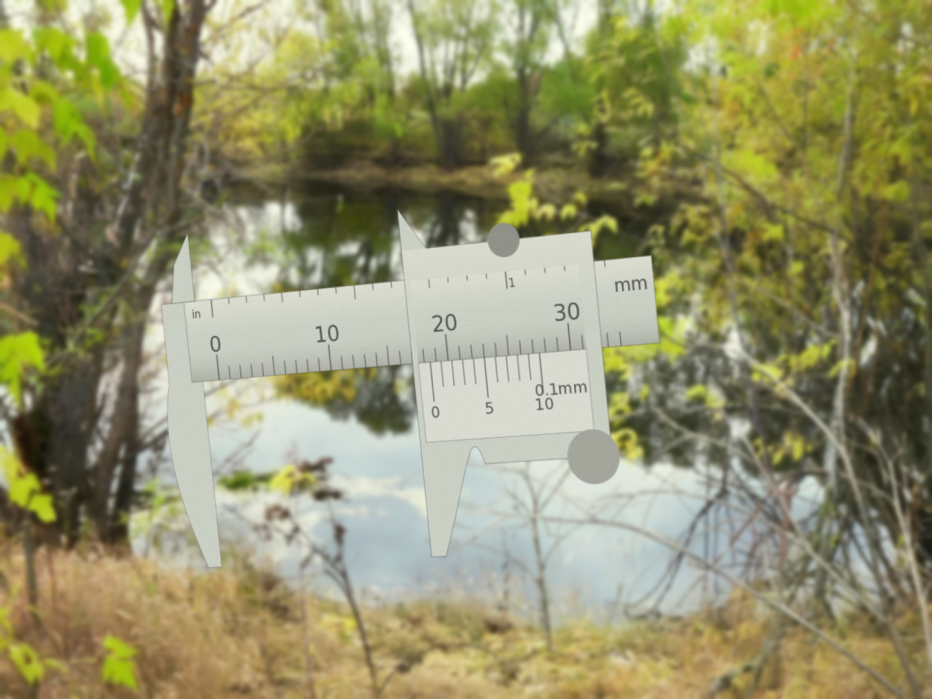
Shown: 18.5,mm
